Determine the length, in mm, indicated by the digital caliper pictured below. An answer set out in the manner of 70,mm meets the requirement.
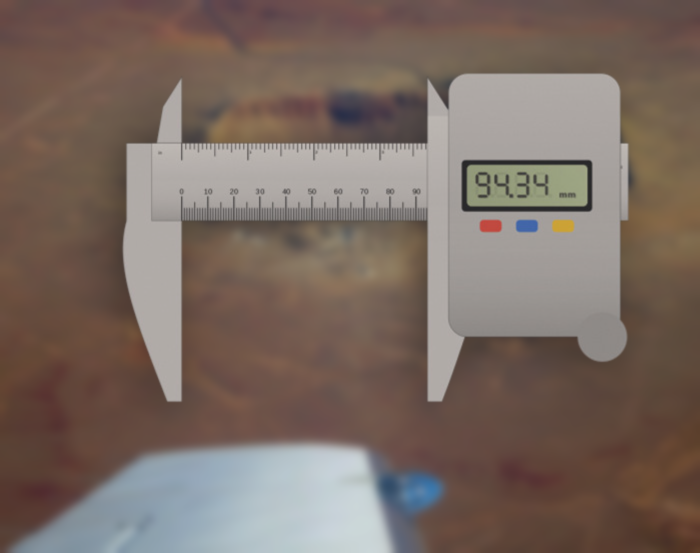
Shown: 94.34,mm
